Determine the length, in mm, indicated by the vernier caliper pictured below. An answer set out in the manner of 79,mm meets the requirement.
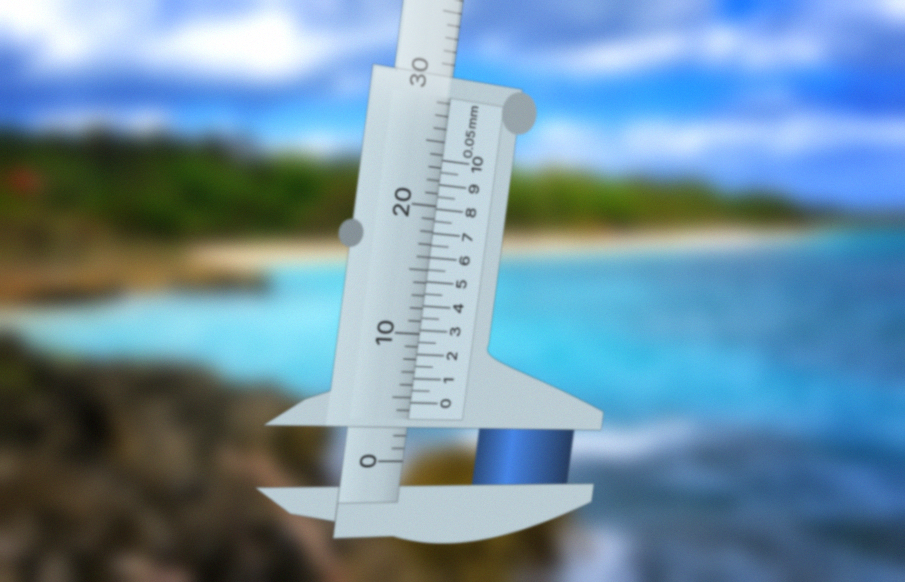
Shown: 4.6,mm
